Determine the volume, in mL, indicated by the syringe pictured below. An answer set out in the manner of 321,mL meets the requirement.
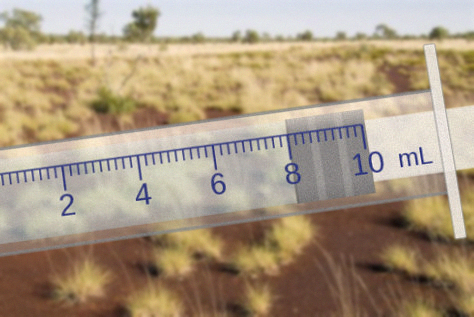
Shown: 8,mL
